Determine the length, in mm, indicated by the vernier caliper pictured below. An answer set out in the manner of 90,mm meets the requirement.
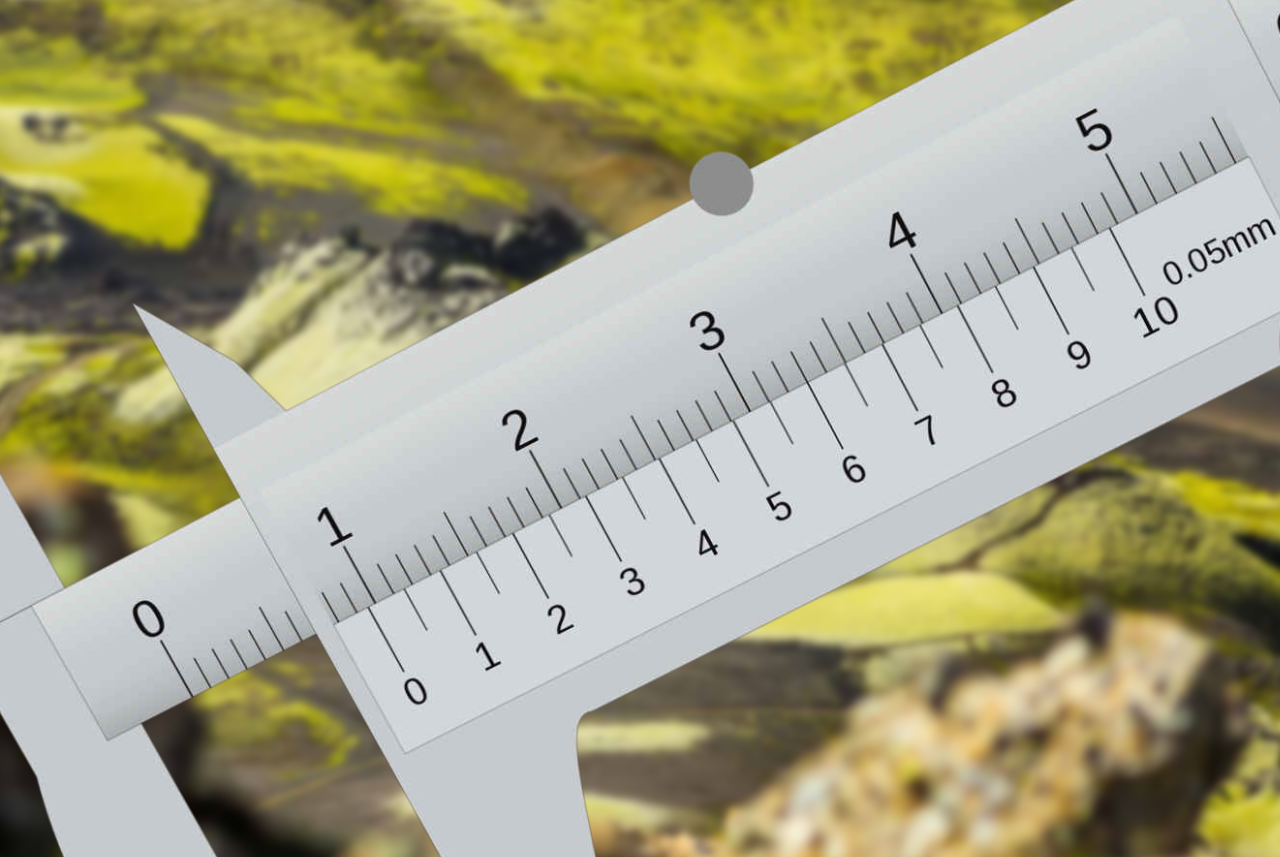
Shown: 9.6,mm
